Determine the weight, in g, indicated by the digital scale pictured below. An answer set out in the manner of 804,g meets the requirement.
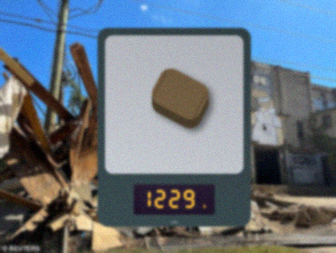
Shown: 1229,g
